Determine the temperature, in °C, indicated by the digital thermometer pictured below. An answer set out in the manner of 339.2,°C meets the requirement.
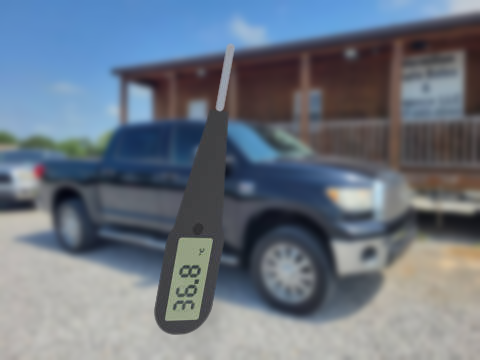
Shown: 36.8,°C
